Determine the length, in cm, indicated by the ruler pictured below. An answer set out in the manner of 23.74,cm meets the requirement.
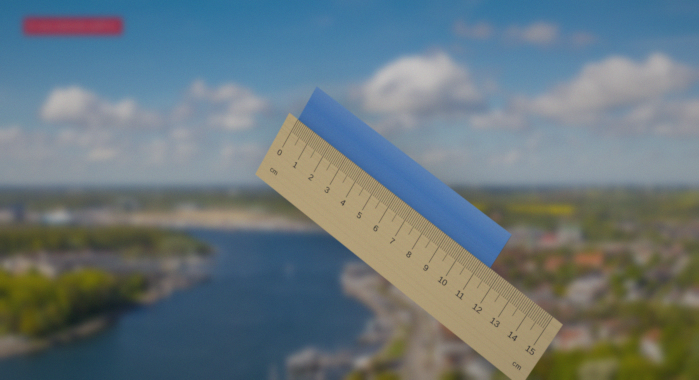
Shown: 11.5,cm
